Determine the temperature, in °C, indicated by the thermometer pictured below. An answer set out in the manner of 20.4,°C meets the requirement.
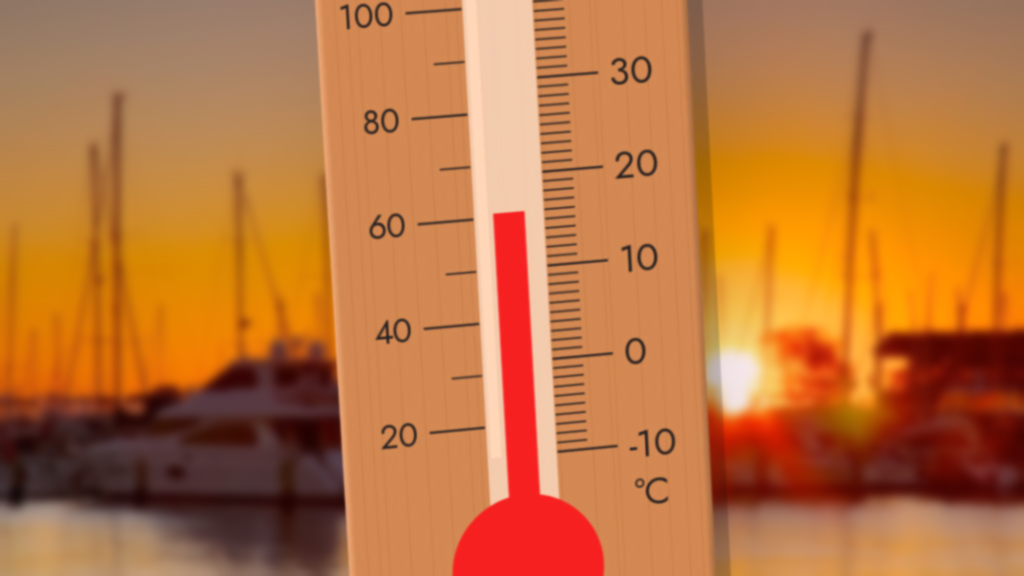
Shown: 16,°C
